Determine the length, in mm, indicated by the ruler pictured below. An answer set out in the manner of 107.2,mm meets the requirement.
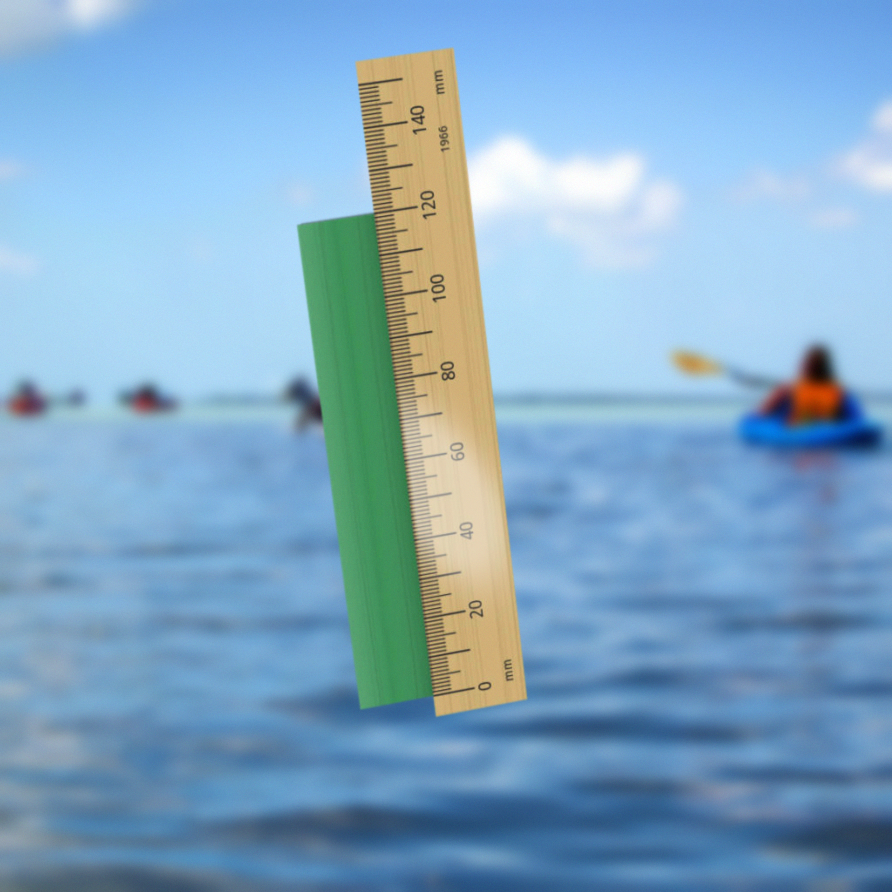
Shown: 120,mm
